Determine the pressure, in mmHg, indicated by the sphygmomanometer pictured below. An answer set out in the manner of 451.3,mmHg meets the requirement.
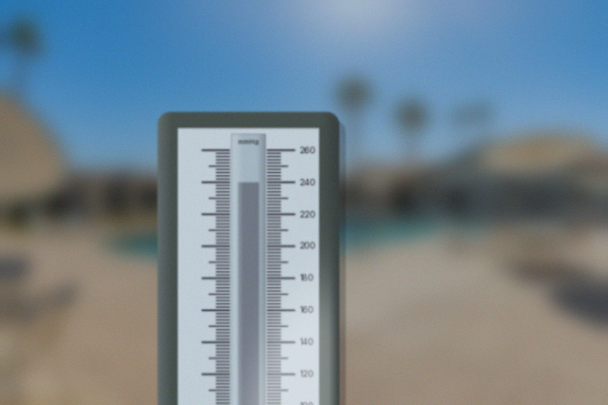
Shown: 240,mmHg
